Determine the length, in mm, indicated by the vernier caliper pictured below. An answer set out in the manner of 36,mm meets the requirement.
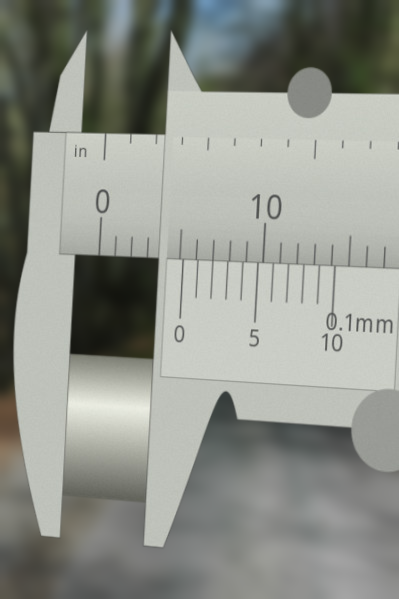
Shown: 5.2,mm
